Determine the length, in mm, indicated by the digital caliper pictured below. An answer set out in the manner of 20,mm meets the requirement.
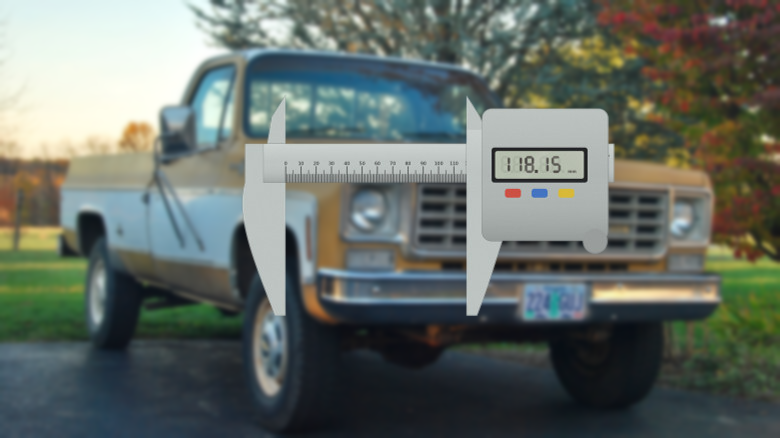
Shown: 118.15,mm
